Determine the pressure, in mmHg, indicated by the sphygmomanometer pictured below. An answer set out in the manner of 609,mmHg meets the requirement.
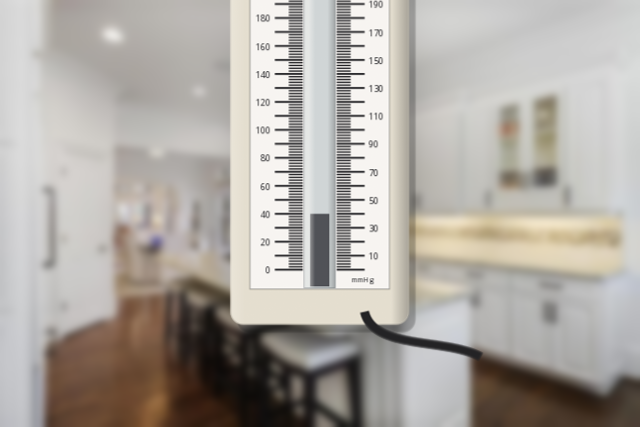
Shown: 40,mmHg
